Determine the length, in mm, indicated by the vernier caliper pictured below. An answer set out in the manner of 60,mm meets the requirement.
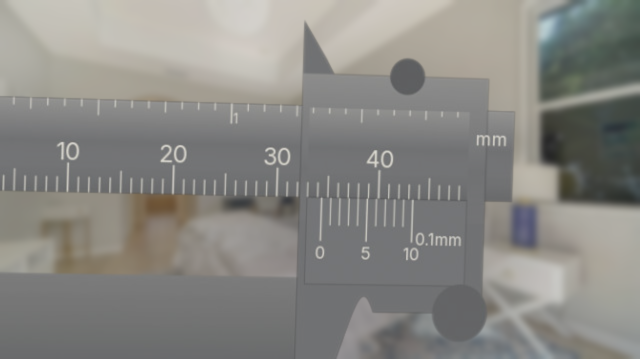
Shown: 34.4,mm
